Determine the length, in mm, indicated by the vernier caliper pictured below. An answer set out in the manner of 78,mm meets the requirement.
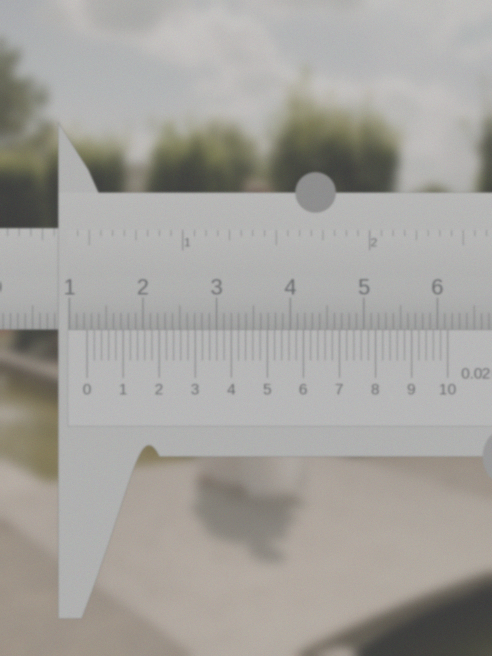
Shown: 12.4,mm
